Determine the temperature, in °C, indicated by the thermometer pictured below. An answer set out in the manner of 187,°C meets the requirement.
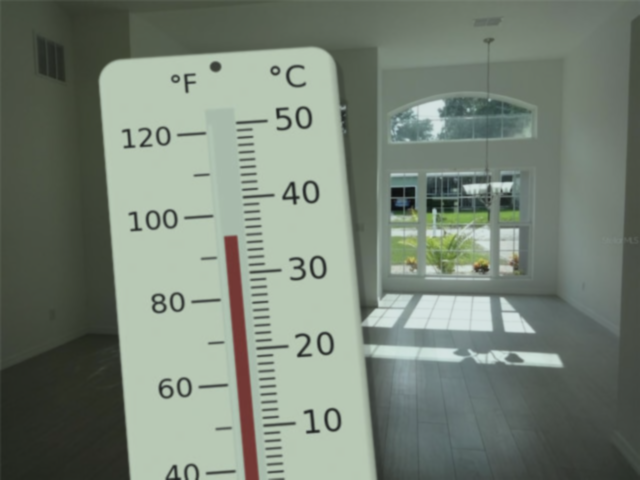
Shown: 35,°C
